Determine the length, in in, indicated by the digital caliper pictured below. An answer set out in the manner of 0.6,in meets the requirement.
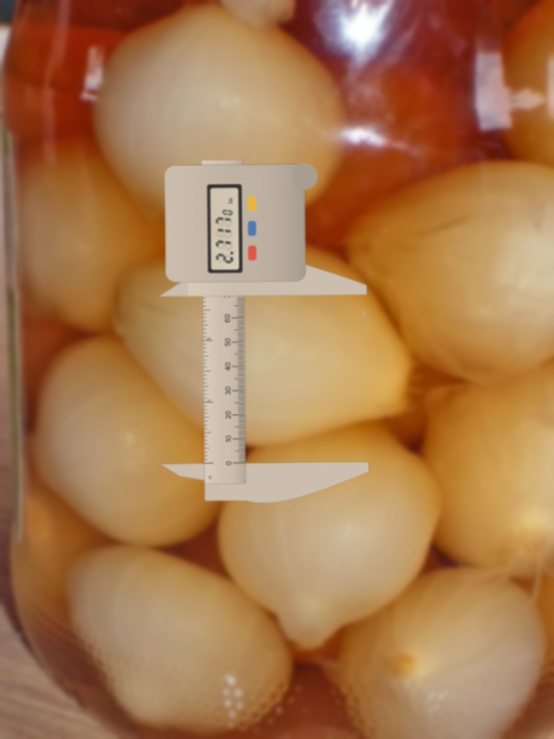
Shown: 2.7170,in
